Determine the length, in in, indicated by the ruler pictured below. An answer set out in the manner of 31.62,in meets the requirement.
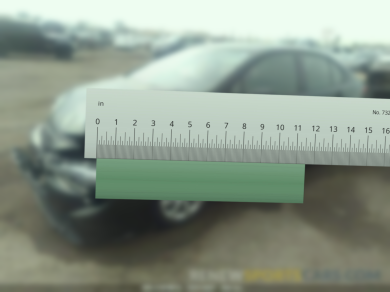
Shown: 11.5,in
